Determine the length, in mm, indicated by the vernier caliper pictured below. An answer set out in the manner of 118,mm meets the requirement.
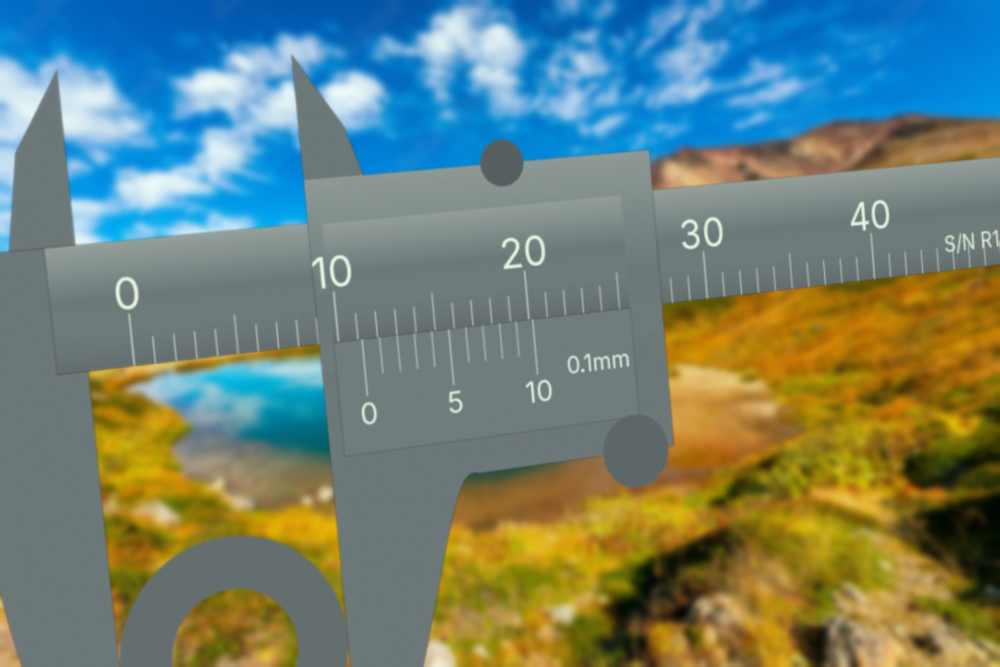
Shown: 11.2,mm
